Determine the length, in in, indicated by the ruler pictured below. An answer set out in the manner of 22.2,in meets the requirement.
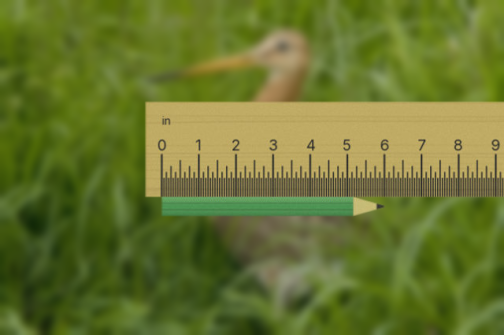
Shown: 6,in
